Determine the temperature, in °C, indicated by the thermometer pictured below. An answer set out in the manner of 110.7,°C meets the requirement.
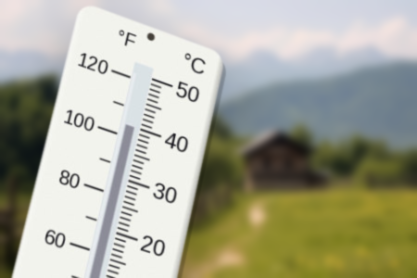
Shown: 40,°C
